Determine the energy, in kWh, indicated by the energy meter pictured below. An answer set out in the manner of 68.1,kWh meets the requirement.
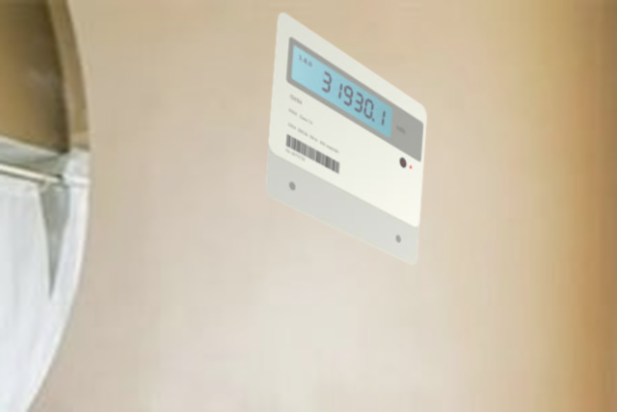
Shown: 31930.1,kWh
